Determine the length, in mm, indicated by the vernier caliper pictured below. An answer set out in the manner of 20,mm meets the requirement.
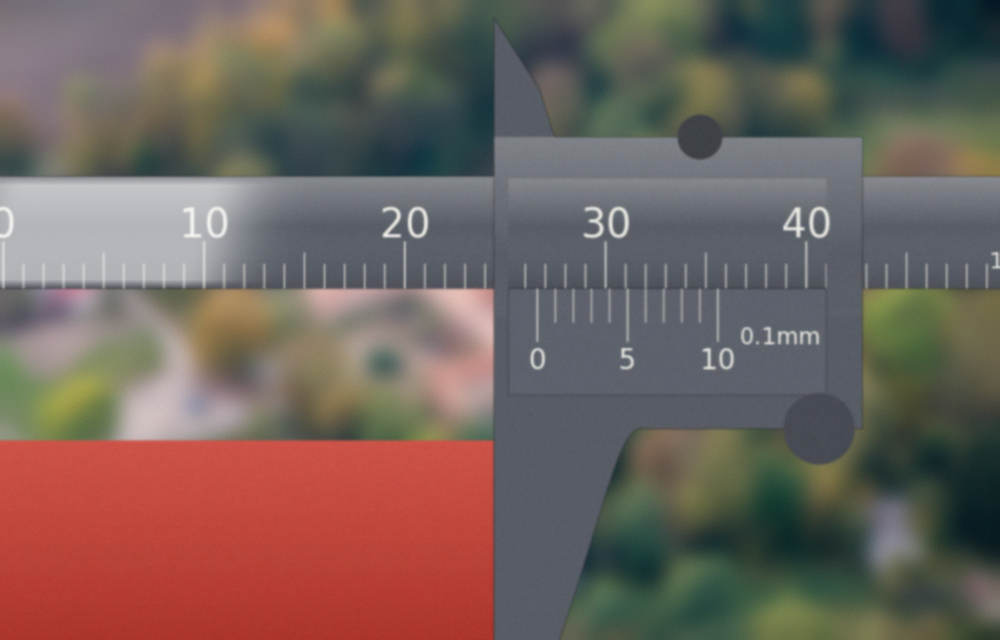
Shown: 26.6,mm
